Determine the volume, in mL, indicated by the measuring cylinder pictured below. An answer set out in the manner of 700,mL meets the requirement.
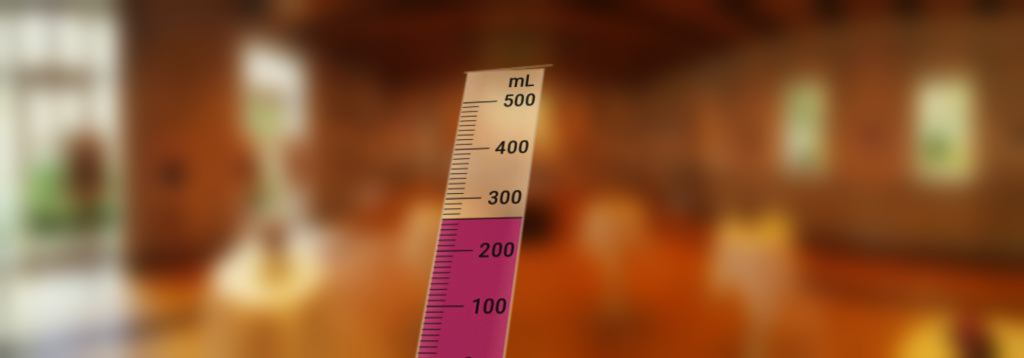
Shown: 260,mL
